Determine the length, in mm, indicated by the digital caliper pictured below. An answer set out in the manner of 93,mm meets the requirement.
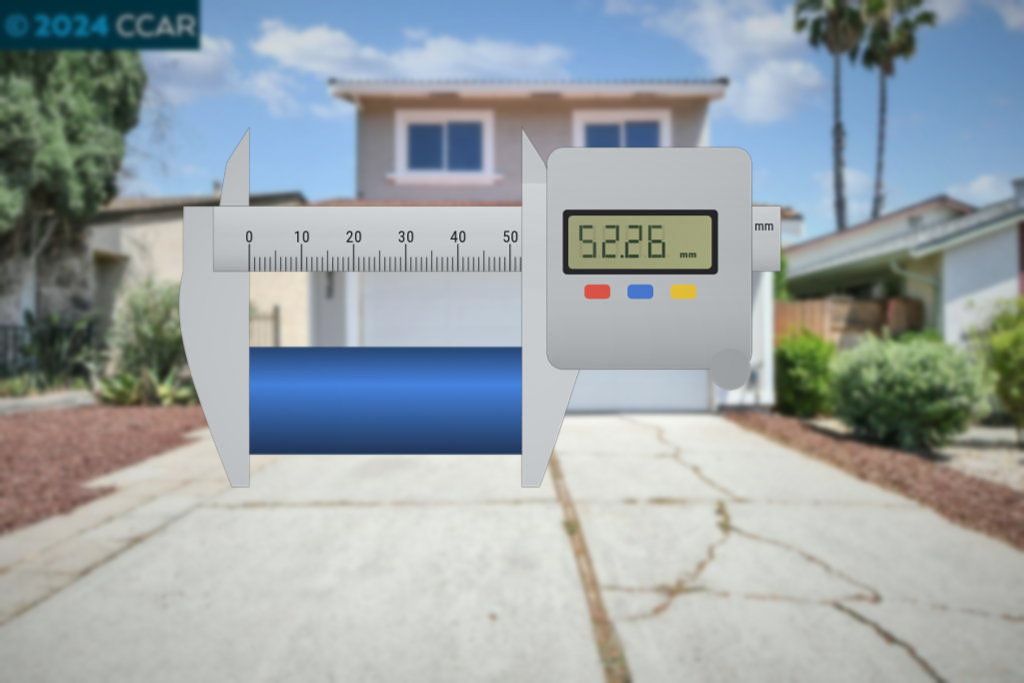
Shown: 52.26,mm
